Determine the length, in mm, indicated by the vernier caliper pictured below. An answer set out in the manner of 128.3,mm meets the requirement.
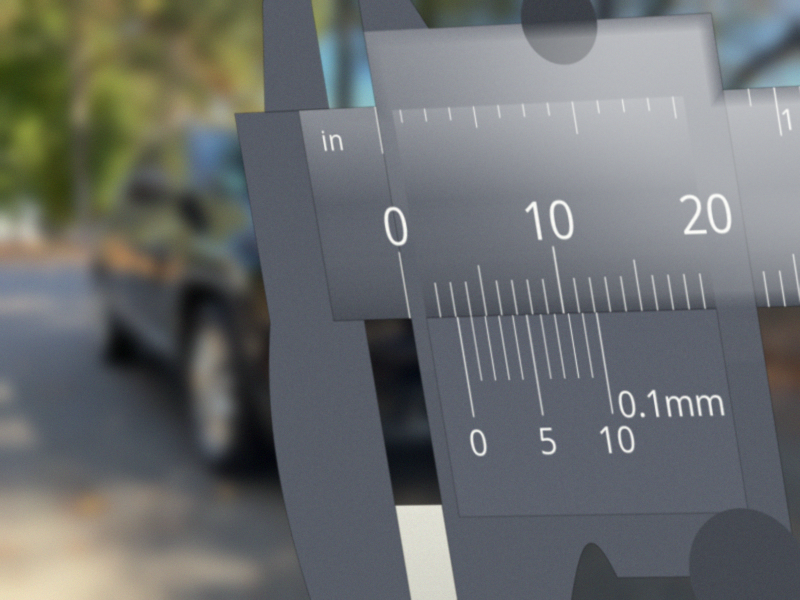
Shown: 3.1,mm
